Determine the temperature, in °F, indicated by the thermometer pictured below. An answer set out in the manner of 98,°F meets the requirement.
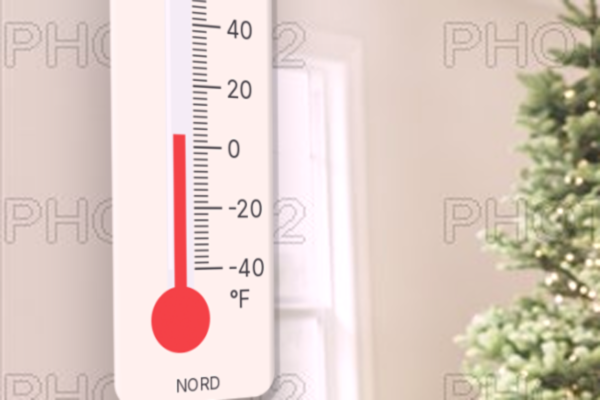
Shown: 4,°F
